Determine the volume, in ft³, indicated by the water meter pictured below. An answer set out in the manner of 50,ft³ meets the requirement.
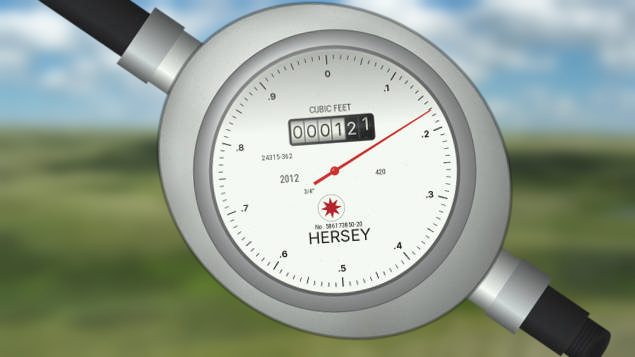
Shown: 121.17,ft³
